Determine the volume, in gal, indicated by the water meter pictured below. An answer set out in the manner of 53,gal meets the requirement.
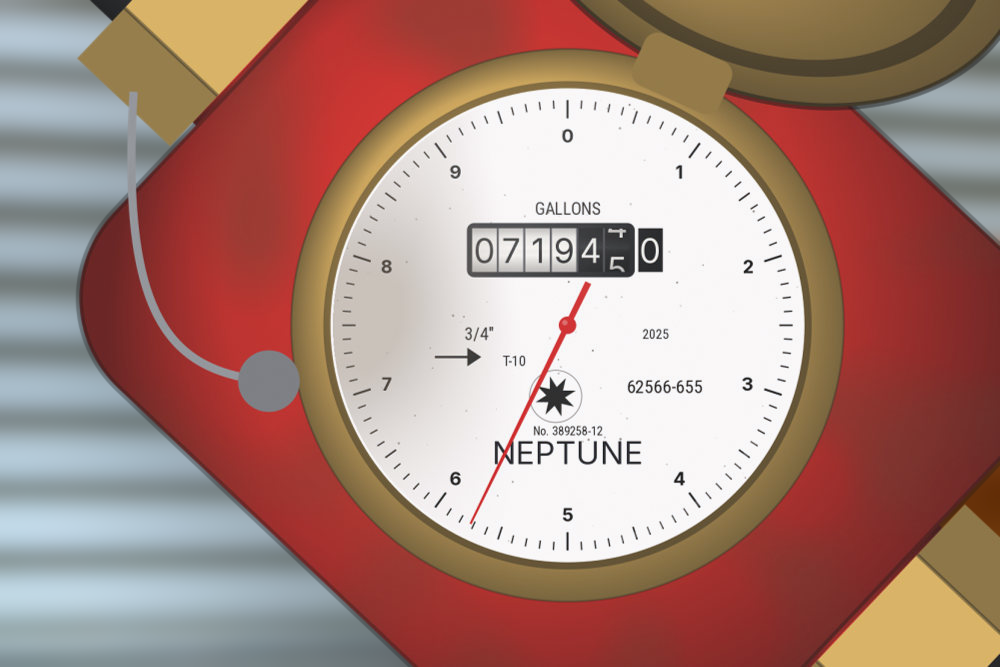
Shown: 719445.7,gal
